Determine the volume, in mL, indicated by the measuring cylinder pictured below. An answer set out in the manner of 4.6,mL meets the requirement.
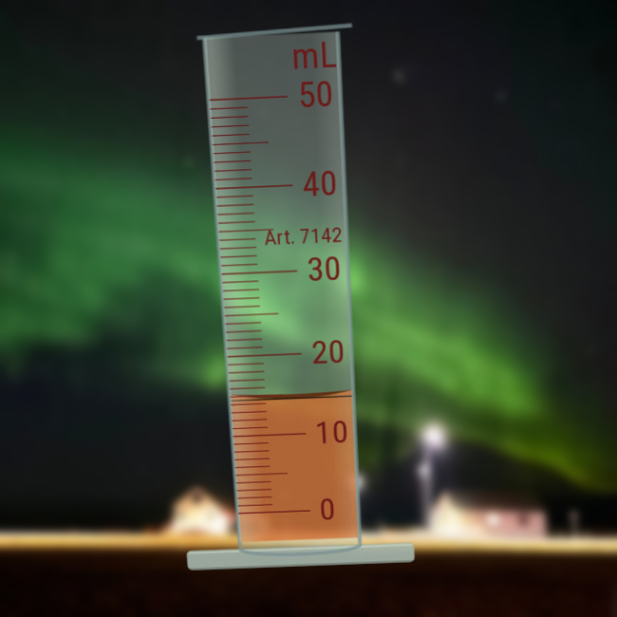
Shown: 14.5,mL
